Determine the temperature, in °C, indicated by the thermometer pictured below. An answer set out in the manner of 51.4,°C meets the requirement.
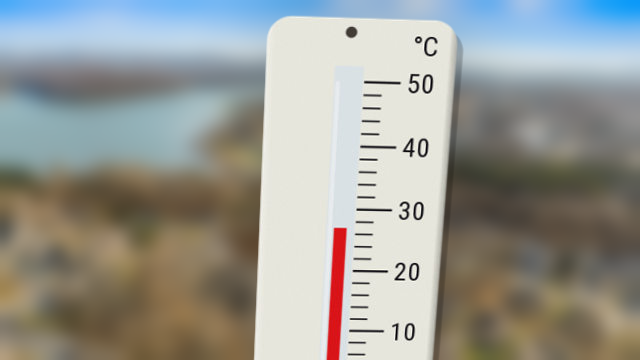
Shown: 27,°C
